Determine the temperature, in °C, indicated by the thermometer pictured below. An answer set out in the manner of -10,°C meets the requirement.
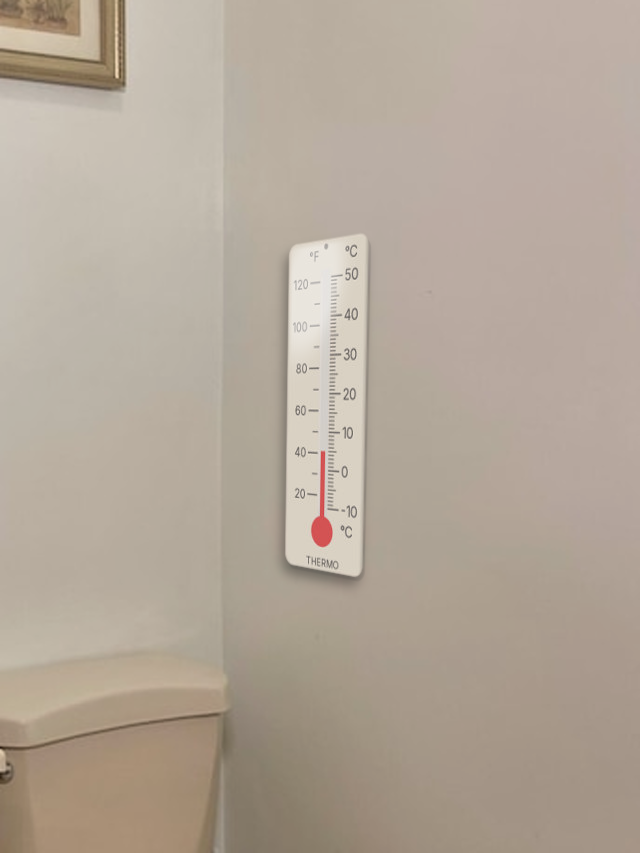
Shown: 5,°C
